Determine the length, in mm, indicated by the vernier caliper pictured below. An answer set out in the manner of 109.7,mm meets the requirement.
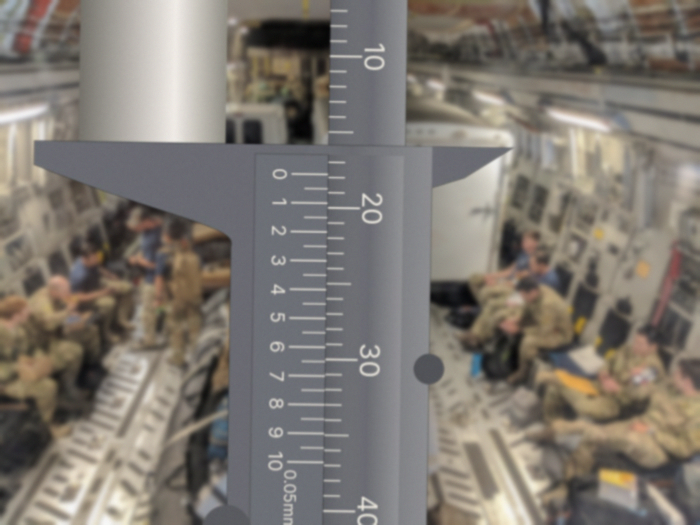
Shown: 17.8,mm
